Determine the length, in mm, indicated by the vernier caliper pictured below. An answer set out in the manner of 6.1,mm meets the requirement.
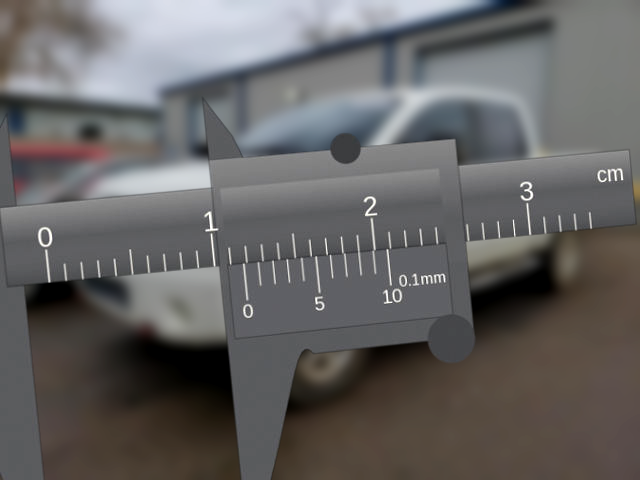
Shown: 11.8,mm
